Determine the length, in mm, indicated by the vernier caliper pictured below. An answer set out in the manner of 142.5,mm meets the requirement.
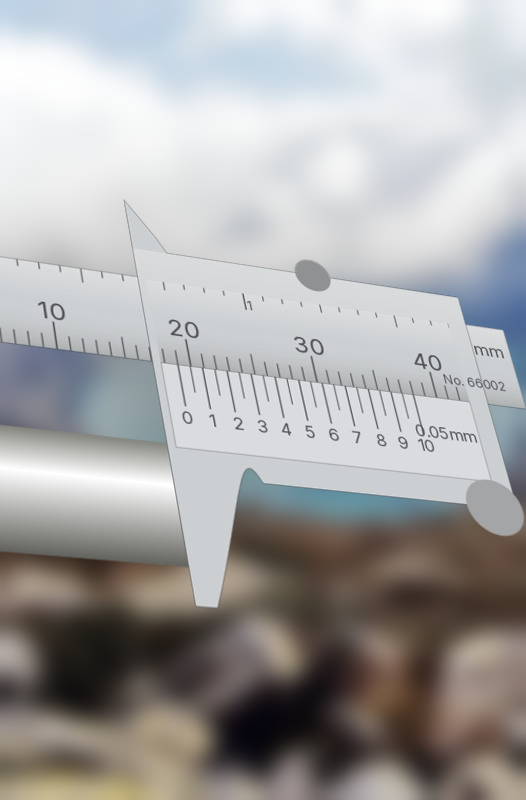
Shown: 19.0,mm
